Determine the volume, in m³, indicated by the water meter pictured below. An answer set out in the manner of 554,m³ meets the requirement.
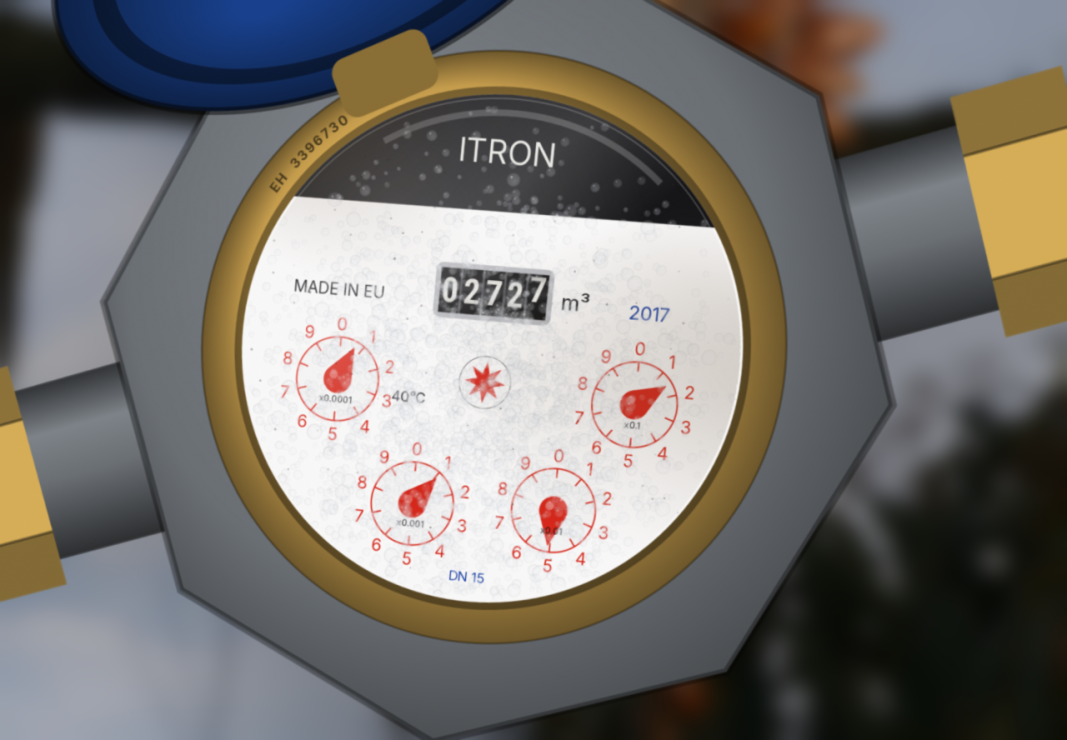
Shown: 2727.1510,m³
